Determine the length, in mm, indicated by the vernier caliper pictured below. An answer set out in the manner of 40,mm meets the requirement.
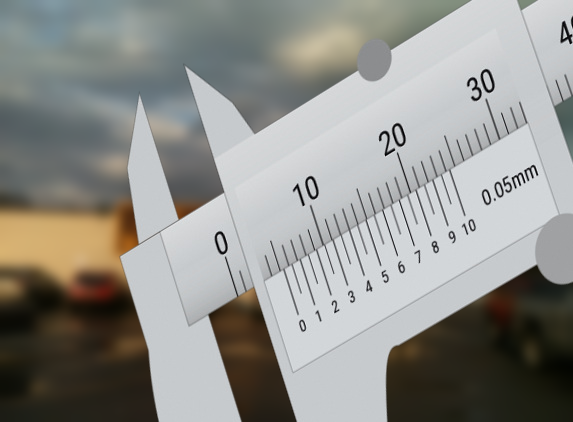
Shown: 5.4,mm
